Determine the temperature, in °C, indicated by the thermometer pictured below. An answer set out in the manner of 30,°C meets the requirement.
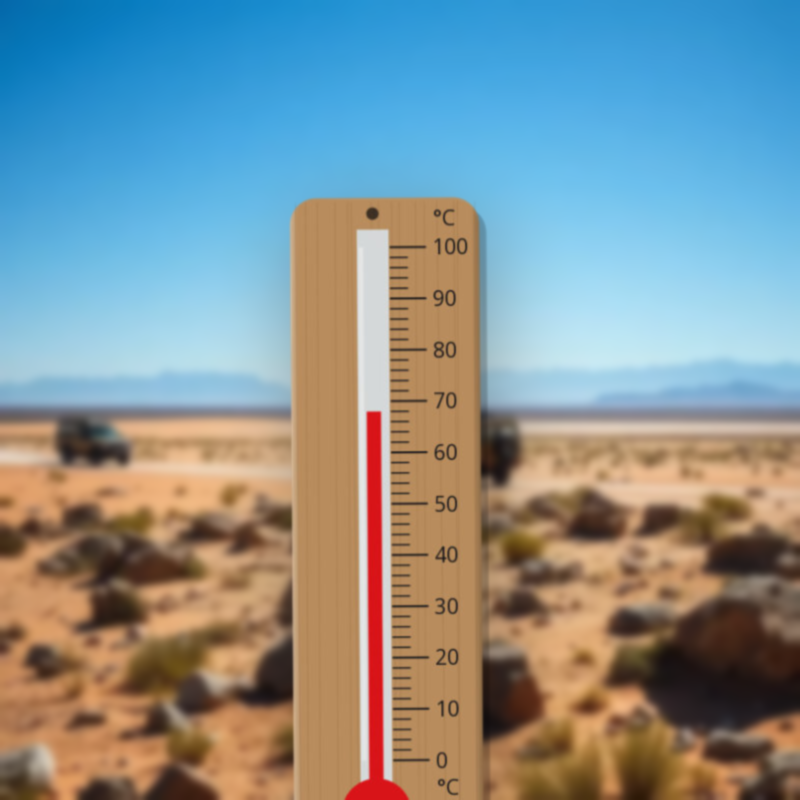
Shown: 68,°C
